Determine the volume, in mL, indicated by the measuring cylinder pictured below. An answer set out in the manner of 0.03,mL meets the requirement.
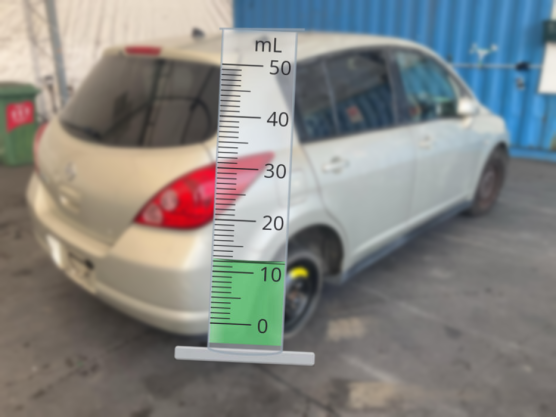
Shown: 12,mL
